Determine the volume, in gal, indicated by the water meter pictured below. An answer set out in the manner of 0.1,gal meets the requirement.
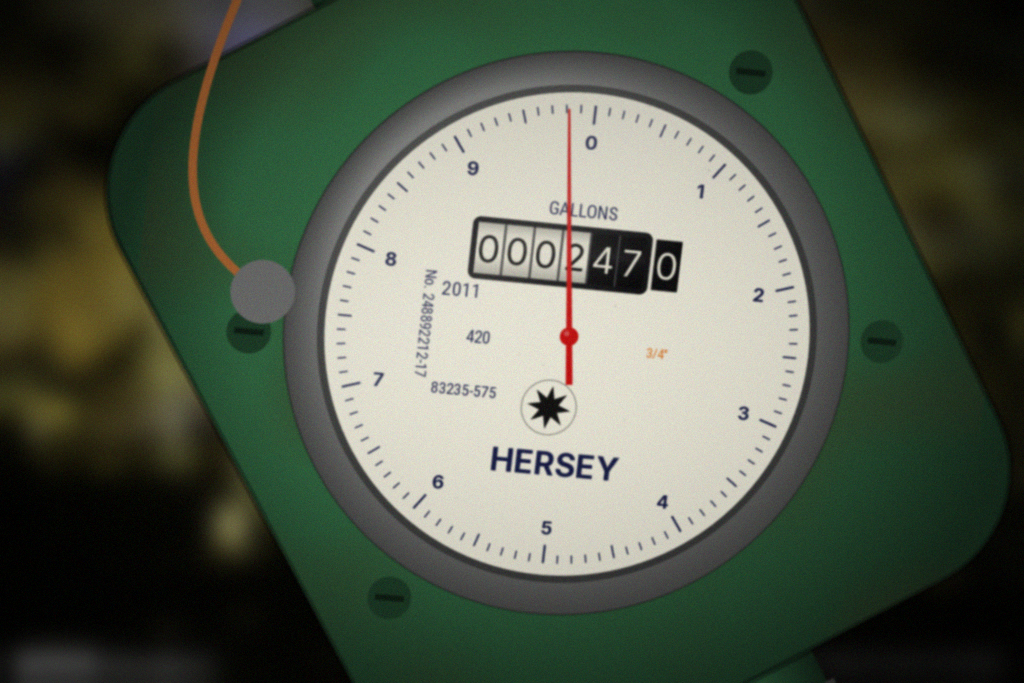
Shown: 2469.8,gal
